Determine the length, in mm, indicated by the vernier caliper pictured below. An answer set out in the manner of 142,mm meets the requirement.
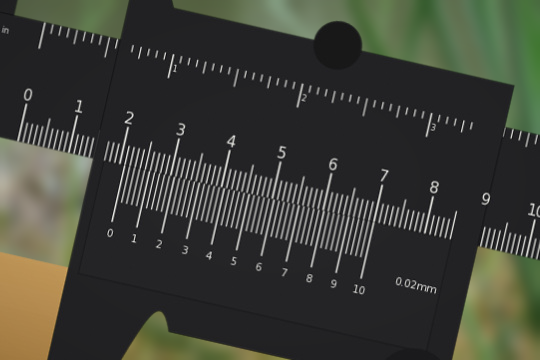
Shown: 21.0,mm
